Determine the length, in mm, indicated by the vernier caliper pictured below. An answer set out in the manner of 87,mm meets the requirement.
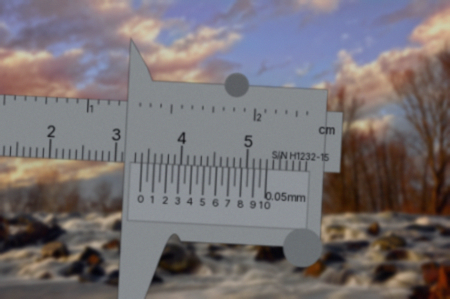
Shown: 34.0,mm
